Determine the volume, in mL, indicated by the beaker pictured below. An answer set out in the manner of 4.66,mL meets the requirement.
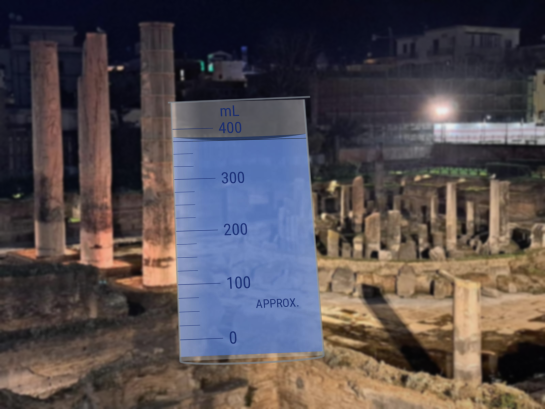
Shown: 375,mL
